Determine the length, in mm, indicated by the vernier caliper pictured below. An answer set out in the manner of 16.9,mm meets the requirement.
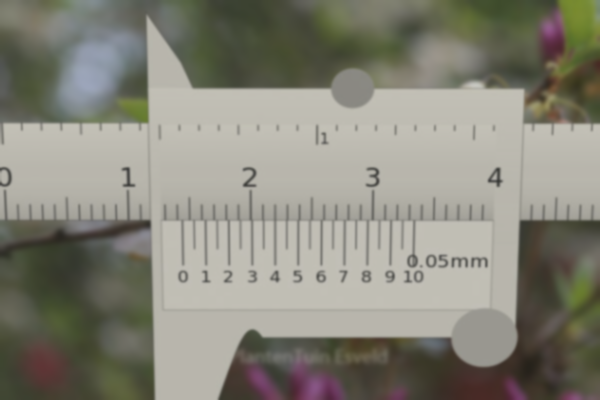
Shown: 14.4,mm
